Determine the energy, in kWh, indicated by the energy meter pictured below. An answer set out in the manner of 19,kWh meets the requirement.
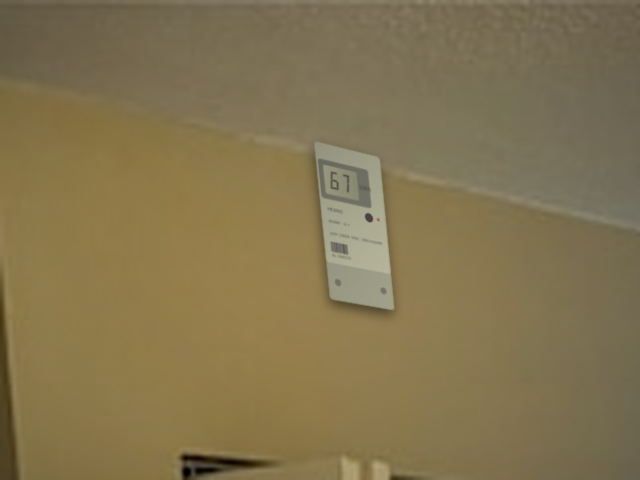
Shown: 67,kWh
